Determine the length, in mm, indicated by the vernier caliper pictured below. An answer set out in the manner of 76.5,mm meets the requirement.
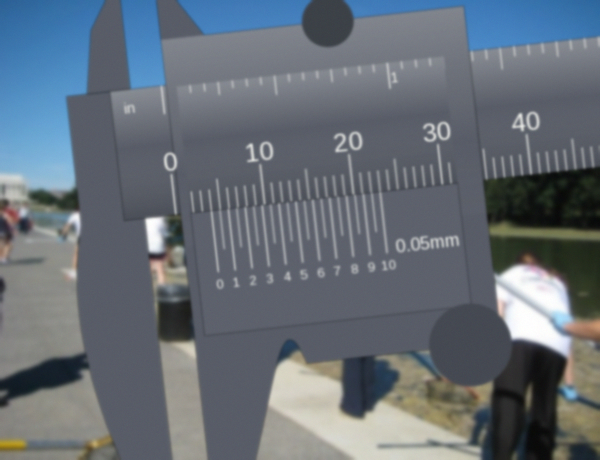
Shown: 4.0,mm
